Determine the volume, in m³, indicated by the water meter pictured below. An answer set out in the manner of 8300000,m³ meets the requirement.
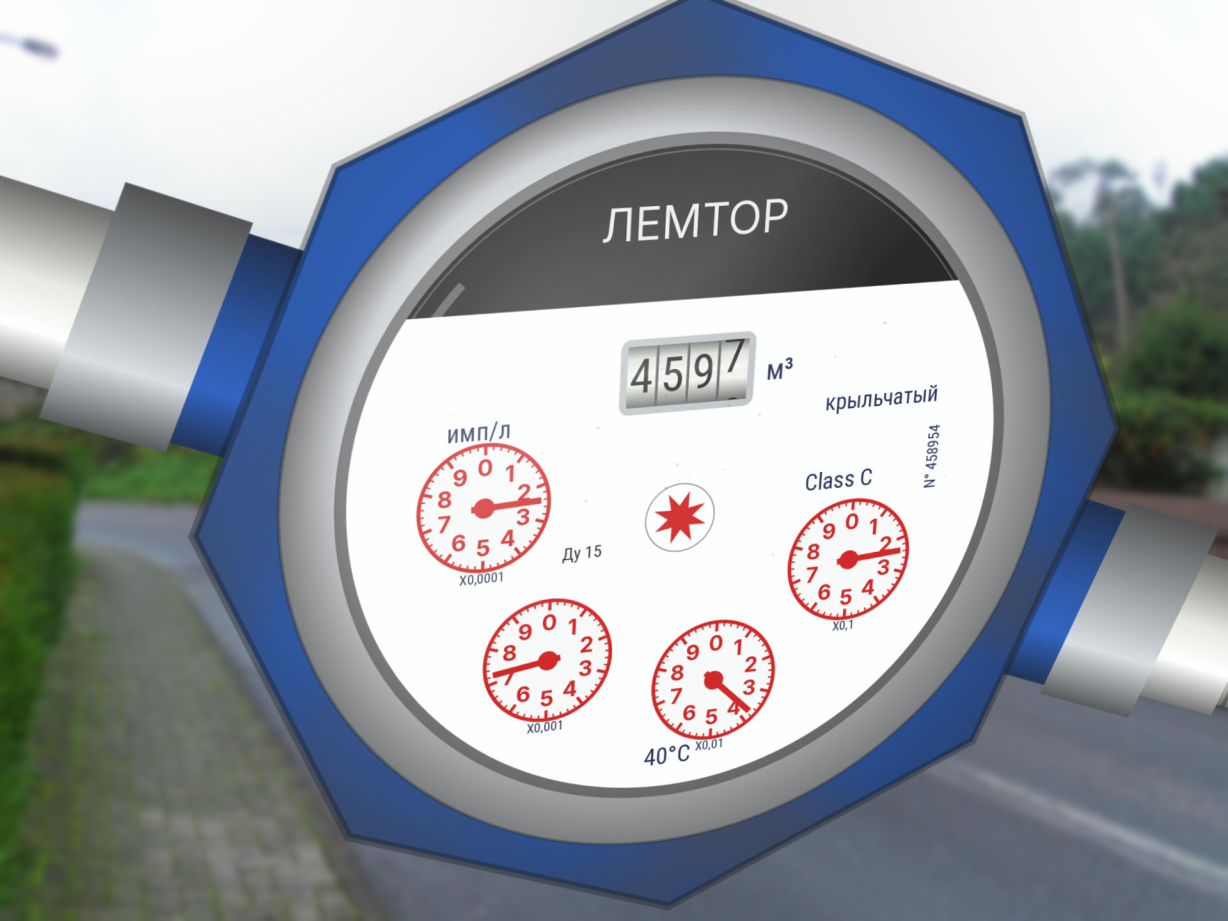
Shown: 4597.2372,m³
